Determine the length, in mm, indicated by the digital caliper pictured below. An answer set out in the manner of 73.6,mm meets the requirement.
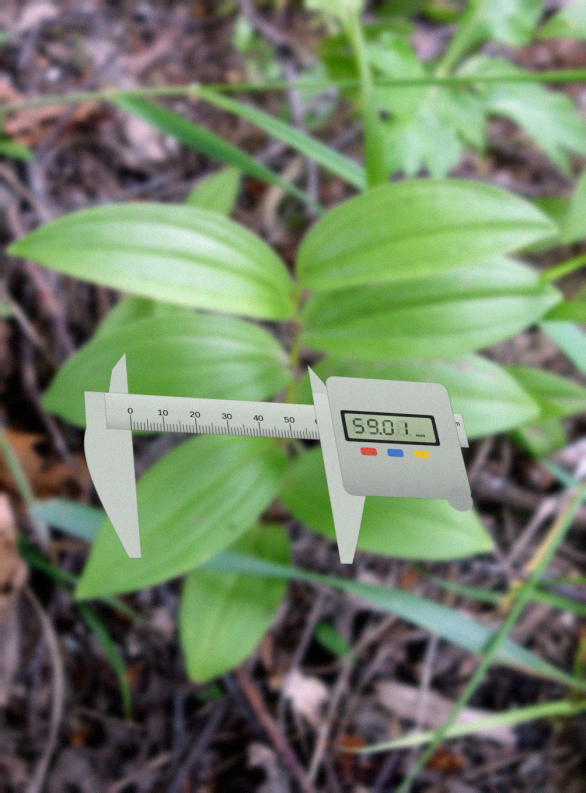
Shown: 59.01,mm
